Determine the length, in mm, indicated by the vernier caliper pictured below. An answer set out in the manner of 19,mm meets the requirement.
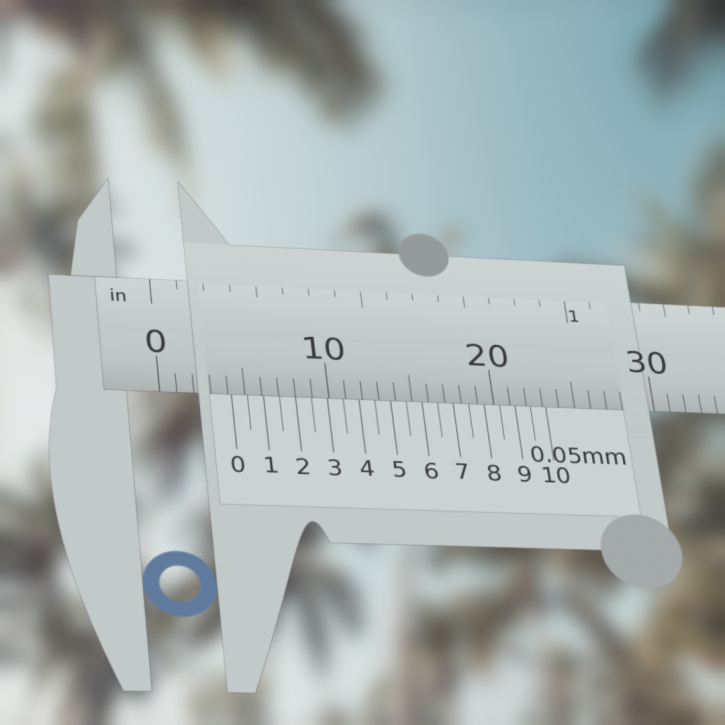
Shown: 4.2,mm
